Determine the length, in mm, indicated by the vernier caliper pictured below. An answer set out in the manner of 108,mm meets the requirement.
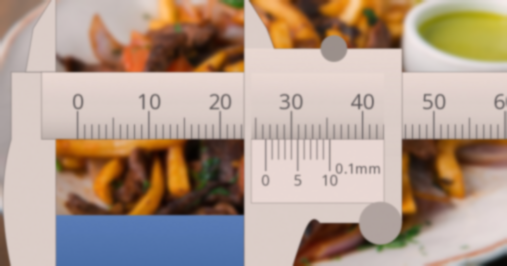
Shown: 26.4,mm
